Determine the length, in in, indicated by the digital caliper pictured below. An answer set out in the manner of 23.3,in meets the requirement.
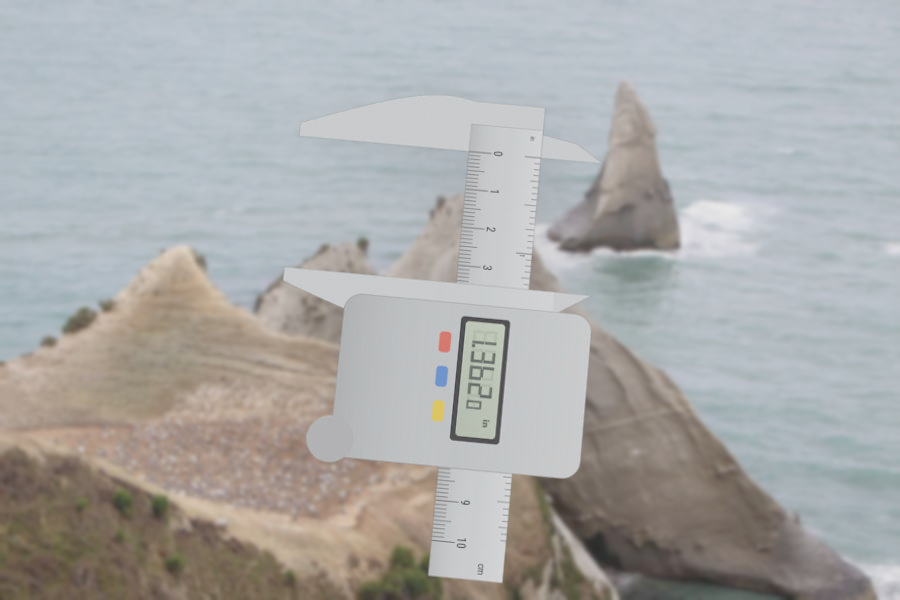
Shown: 1.3620,in
